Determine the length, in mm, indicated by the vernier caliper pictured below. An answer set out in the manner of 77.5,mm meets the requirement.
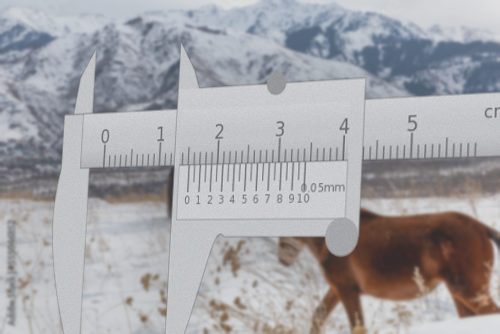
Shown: 15.2,mm
